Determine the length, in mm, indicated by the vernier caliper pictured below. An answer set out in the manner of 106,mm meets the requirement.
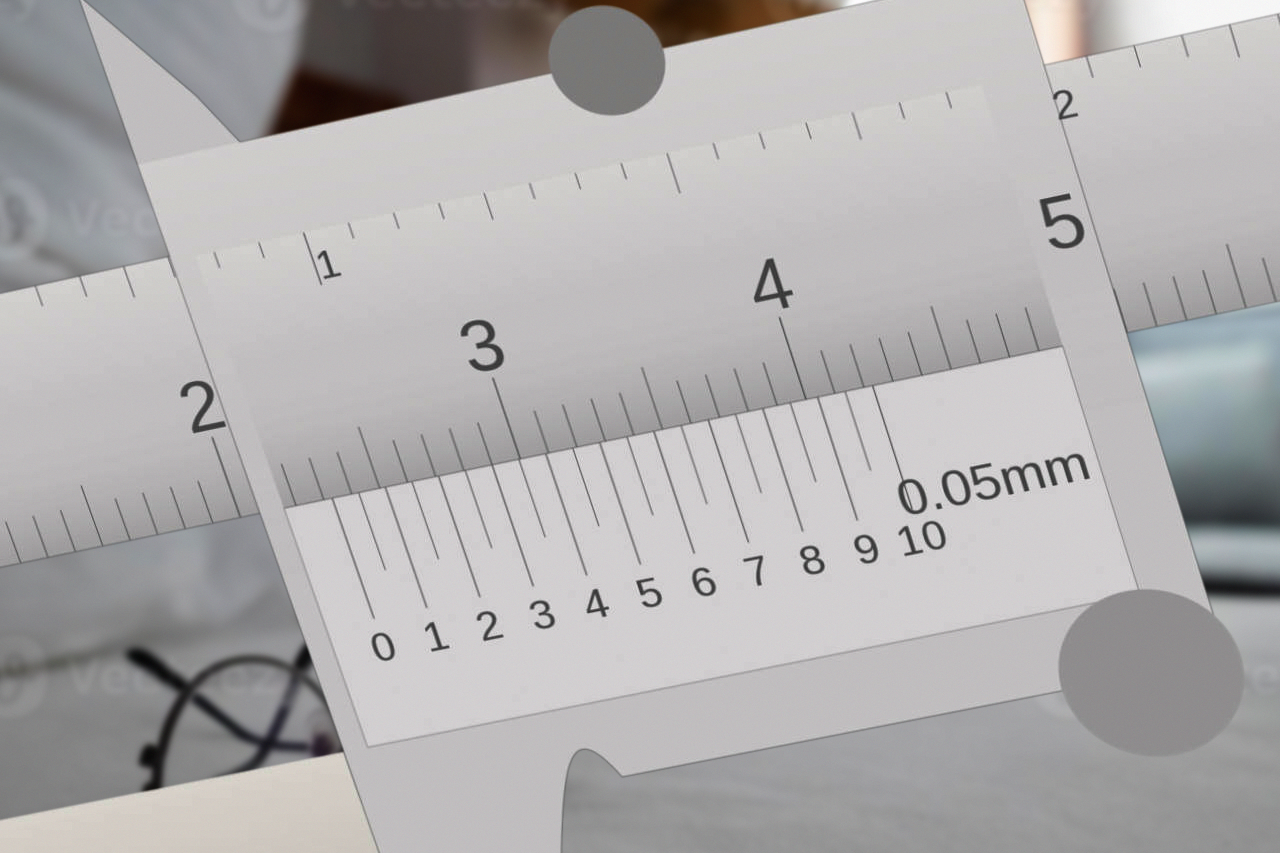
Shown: 23.30,mm
